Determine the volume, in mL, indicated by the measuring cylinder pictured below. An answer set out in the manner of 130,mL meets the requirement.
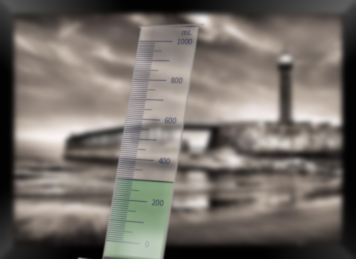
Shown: 300,mL
